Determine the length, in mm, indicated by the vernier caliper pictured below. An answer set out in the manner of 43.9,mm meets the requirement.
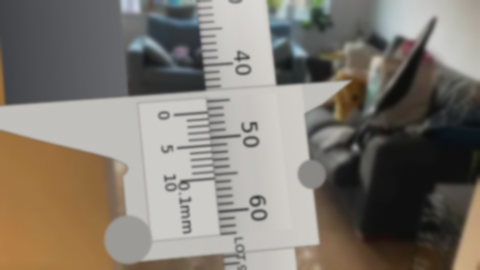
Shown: 46.5,mm
